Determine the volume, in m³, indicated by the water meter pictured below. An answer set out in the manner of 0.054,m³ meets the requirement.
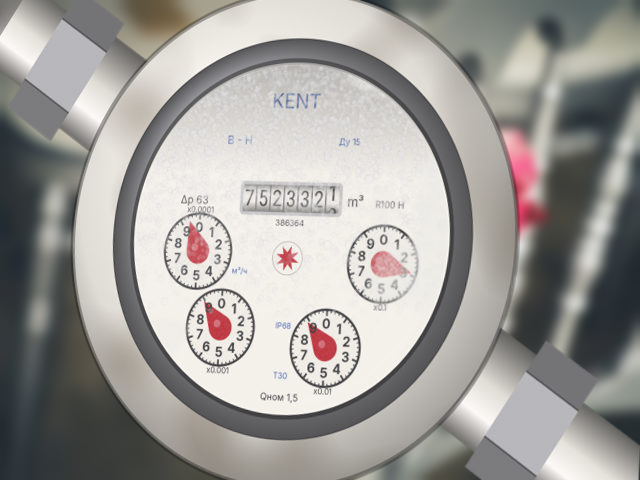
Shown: 7523321.2889,m³
